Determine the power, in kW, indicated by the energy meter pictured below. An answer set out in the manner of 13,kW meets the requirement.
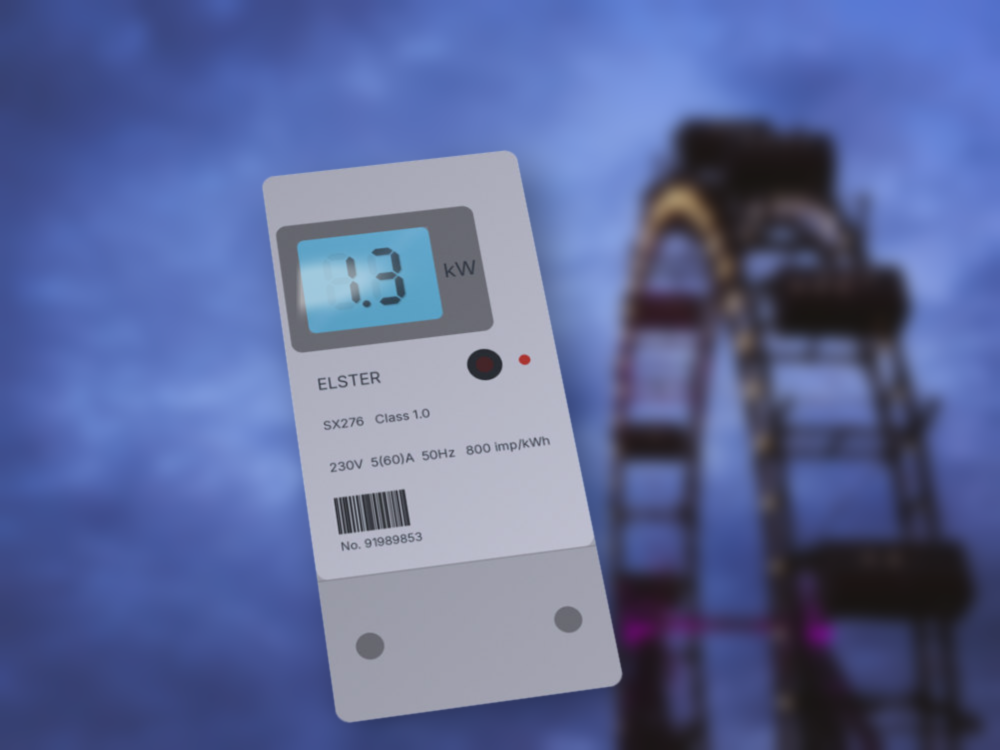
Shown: 1.3,kW
